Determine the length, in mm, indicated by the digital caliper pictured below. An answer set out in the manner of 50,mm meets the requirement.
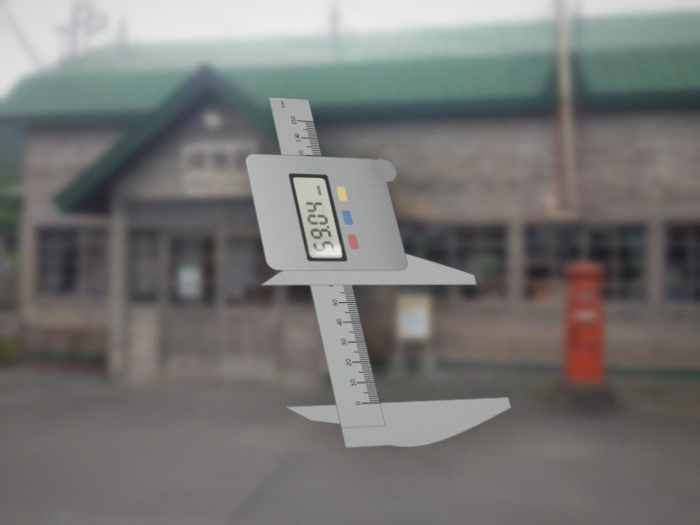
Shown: 59.04,mm
